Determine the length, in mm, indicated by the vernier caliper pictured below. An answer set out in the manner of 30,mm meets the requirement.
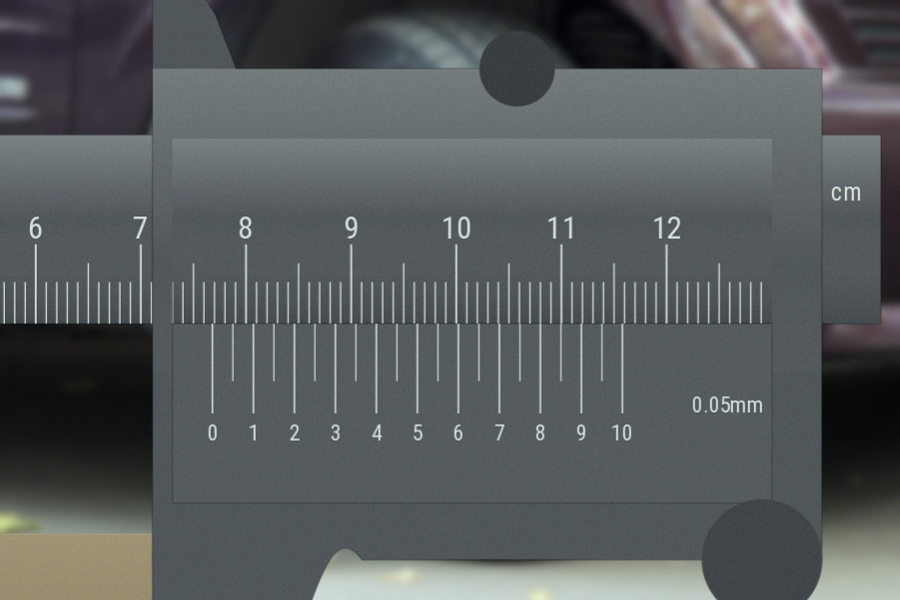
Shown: 76.8,mm
